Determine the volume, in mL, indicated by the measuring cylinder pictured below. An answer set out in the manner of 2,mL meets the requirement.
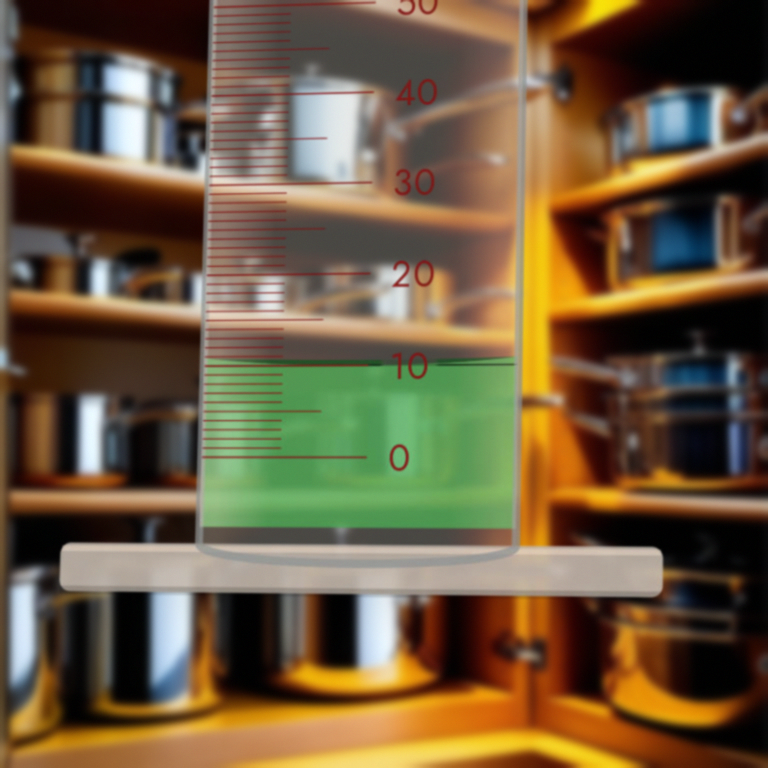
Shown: 10,mL
